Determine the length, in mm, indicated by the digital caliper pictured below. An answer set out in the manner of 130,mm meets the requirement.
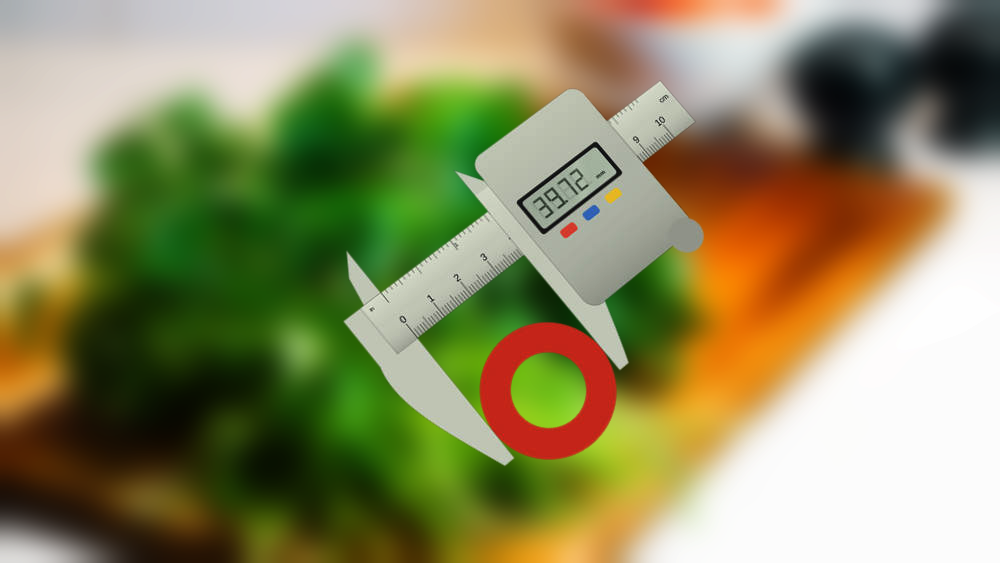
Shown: 39.72,mm
